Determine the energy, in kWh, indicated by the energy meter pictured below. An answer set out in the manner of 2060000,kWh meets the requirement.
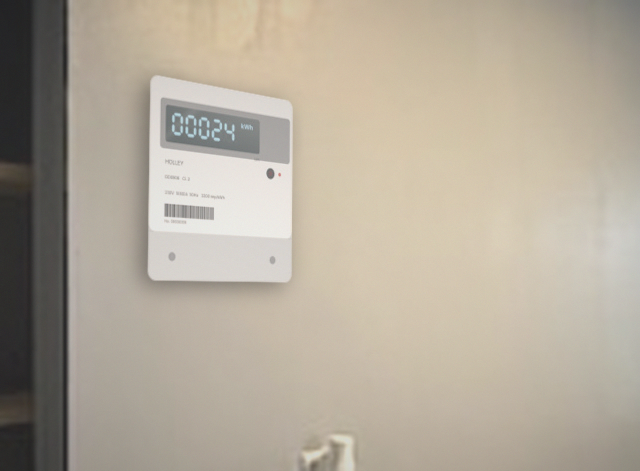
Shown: 24,kWh
